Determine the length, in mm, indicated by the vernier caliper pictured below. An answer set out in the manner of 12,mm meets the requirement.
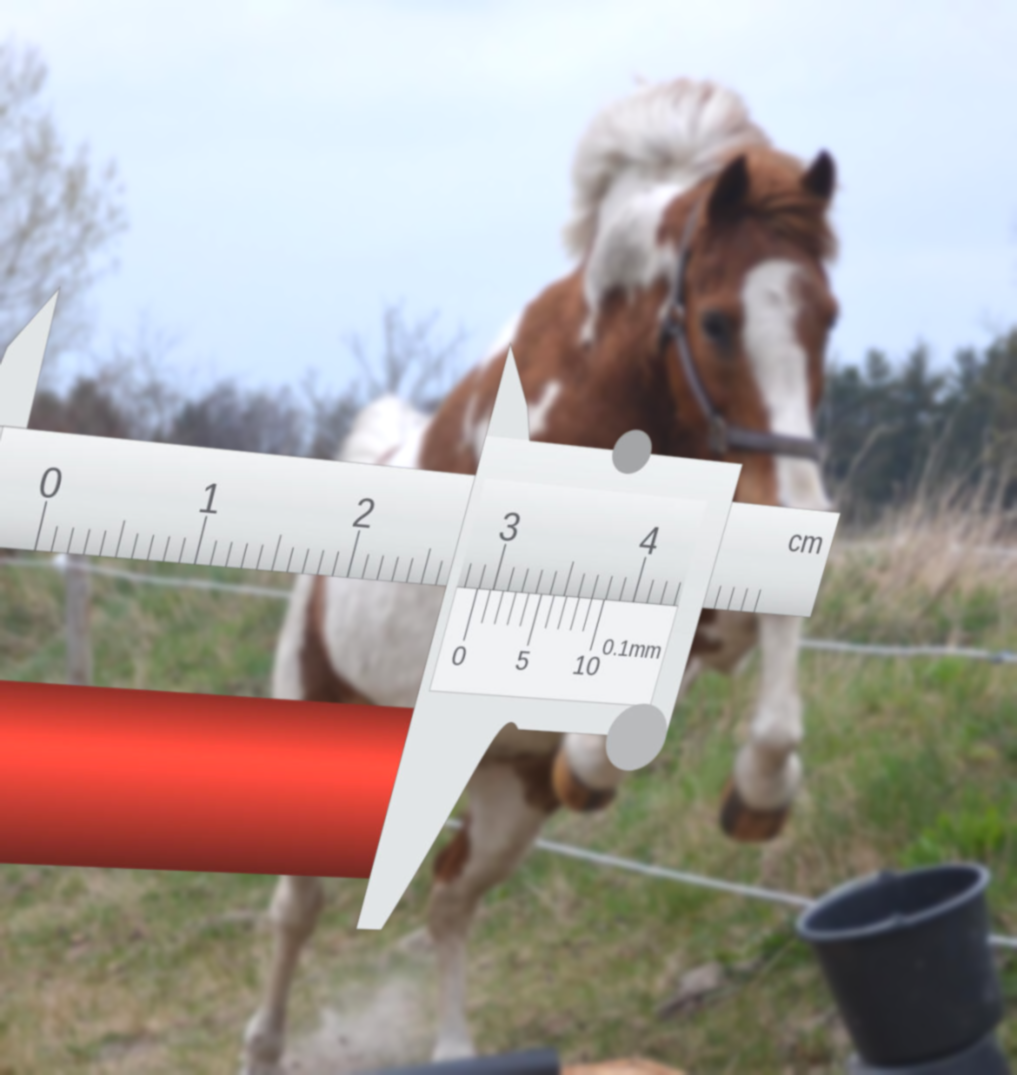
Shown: 28.9,mm
